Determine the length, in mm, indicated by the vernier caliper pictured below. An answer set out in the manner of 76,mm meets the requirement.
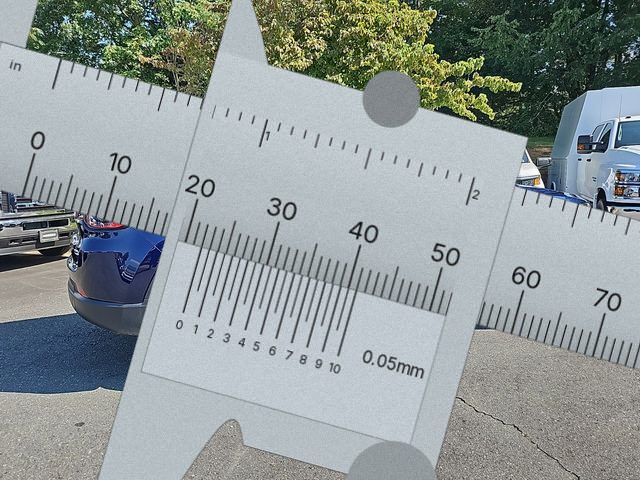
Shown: 22.0,mm
